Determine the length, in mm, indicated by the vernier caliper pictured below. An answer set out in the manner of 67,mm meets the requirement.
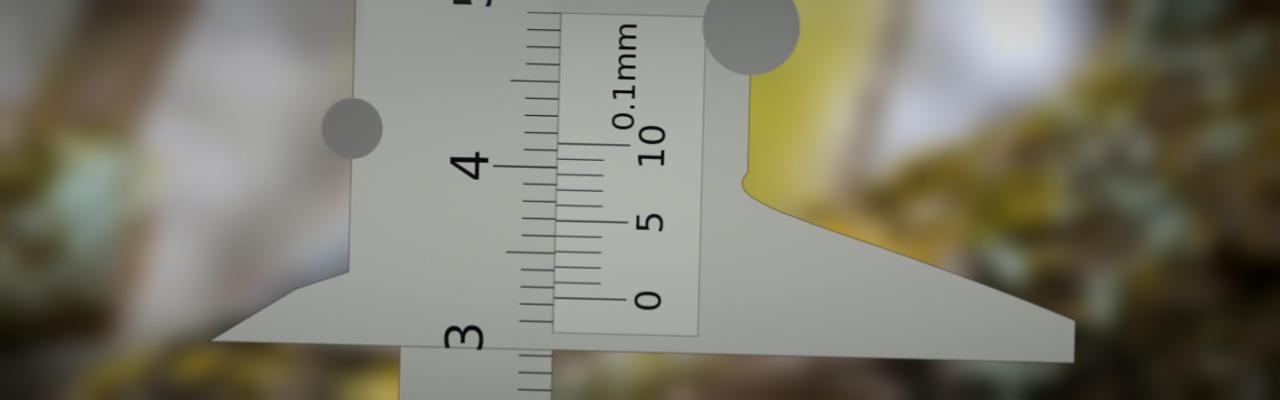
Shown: 32.4,mm
